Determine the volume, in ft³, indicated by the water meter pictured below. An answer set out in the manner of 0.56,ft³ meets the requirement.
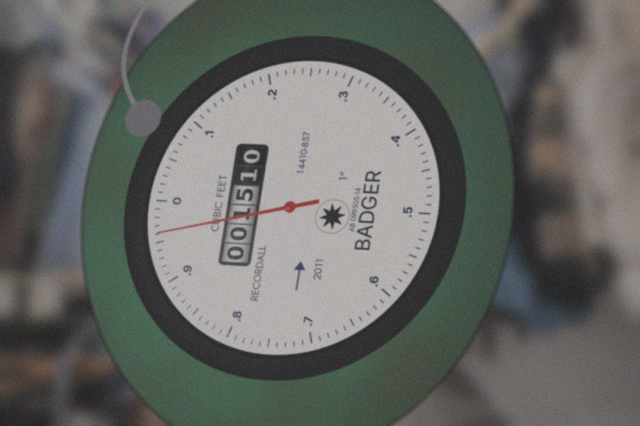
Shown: 1509.96,ft³
